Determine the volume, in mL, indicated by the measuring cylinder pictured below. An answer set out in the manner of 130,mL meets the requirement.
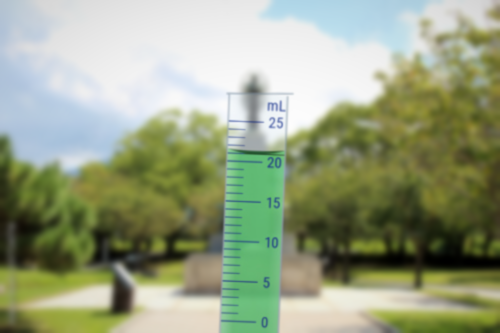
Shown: 21,mL
